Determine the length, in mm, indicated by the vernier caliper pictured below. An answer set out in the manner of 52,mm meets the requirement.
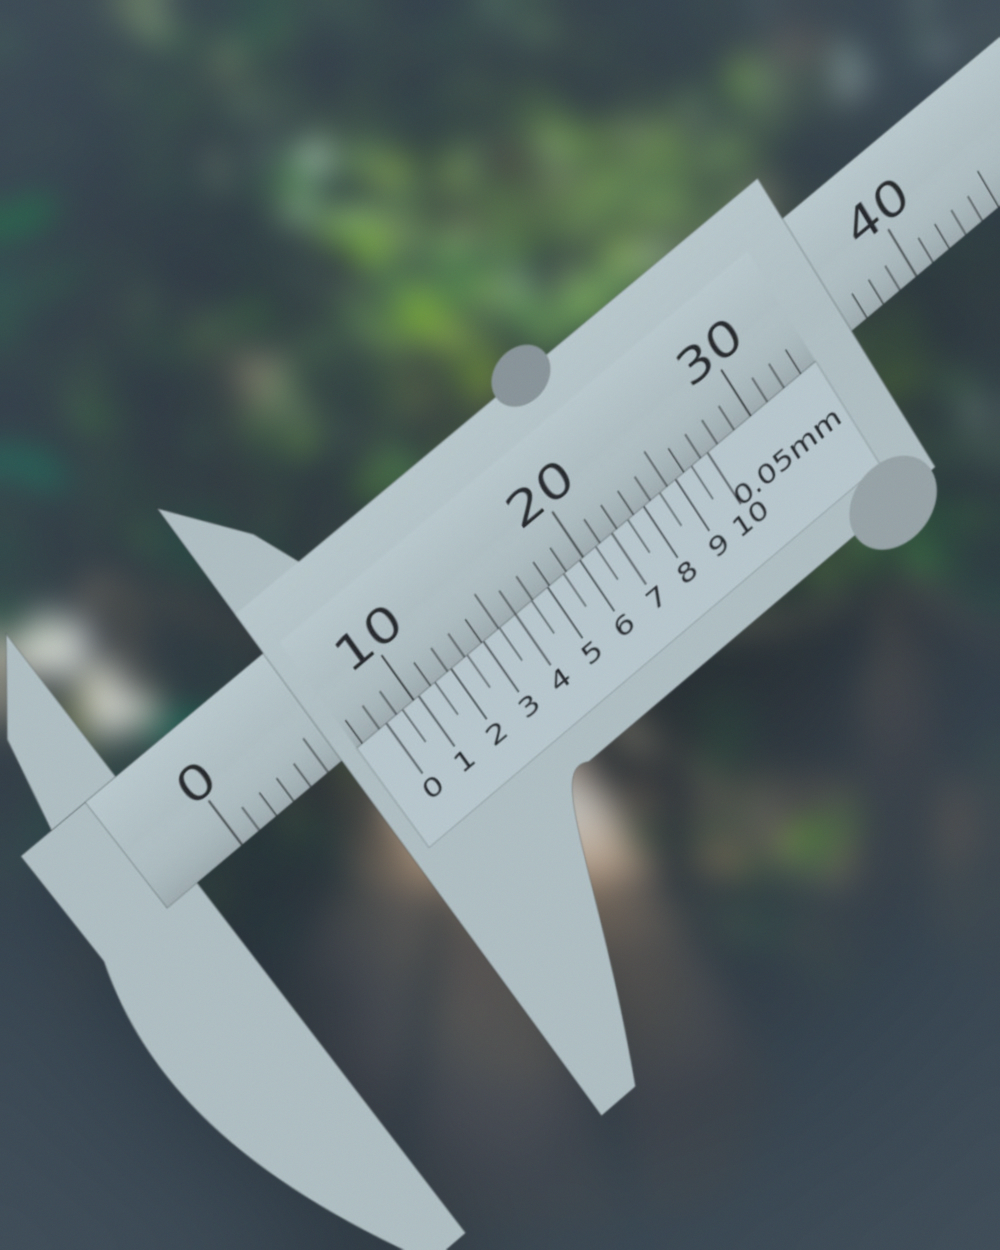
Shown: 8.4,mm
